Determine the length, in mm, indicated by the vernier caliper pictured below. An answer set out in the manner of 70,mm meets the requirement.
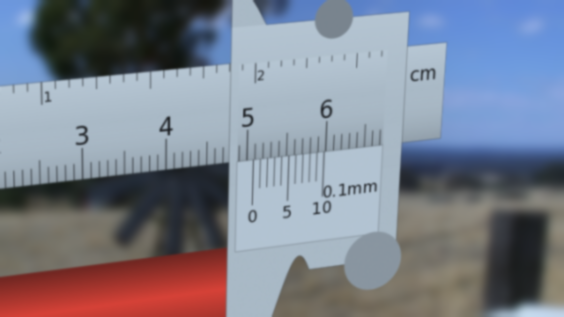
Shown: 50.8,mm
